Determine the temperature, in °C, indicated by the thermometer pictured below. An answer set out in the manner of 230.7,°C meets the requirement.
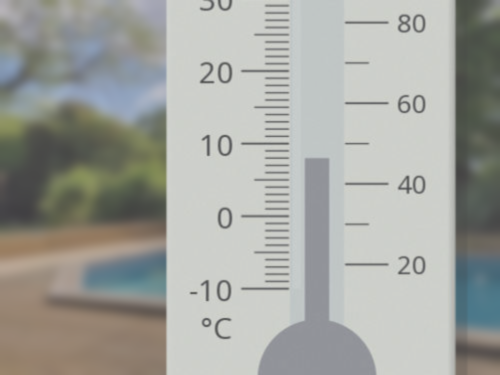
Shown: 8,°C
